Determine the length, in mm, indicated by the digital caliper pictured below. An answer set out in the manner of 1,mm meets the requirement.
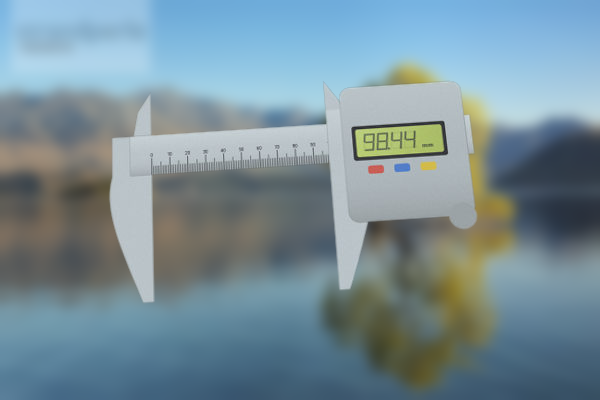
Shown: 98.44,mm
